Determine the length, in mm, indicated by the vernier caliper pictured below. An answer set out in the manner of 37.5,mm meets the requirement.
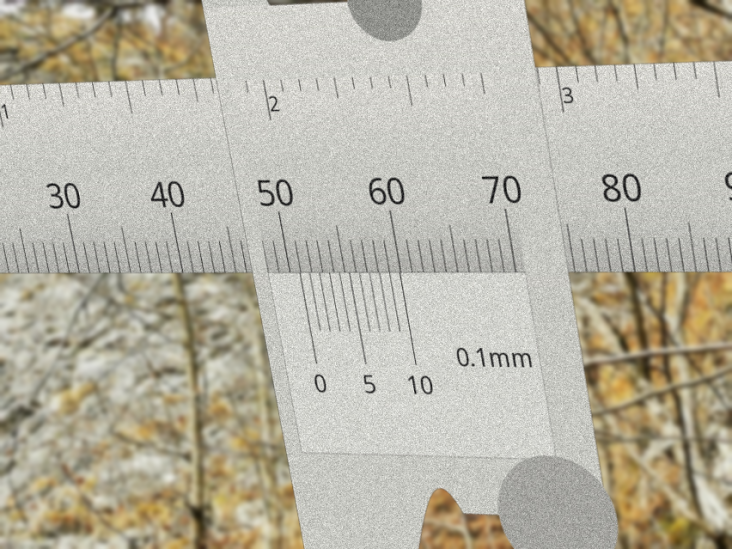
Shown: 50.9,mm
